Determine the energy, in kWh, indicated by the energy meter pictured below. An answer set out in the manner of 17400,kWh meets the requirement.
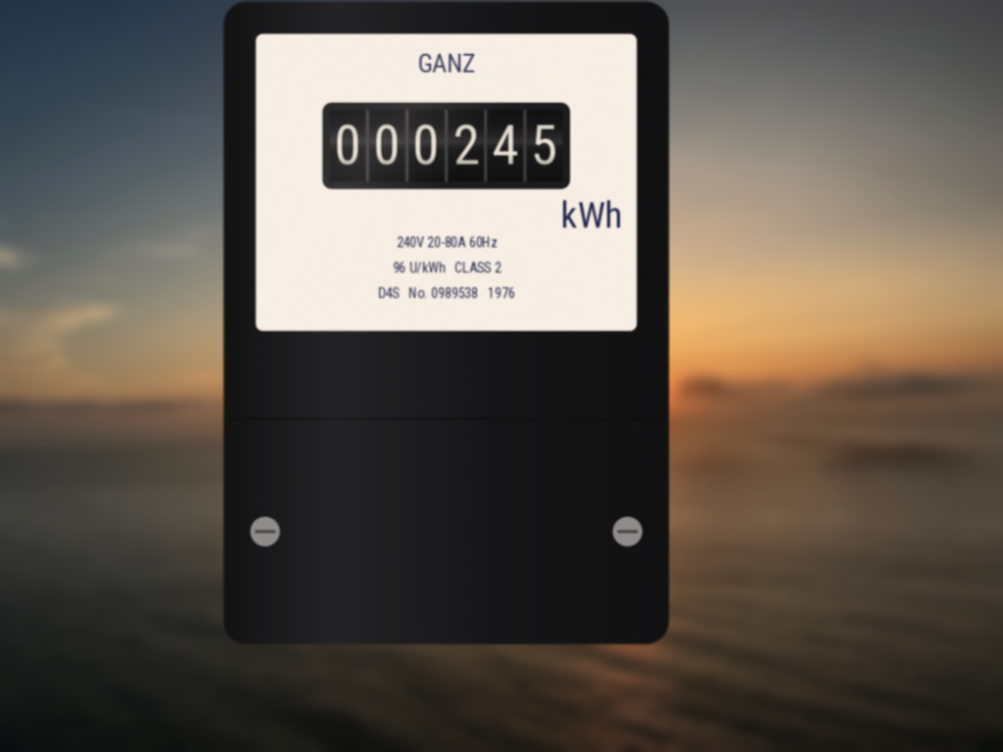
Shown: 245,kWh
